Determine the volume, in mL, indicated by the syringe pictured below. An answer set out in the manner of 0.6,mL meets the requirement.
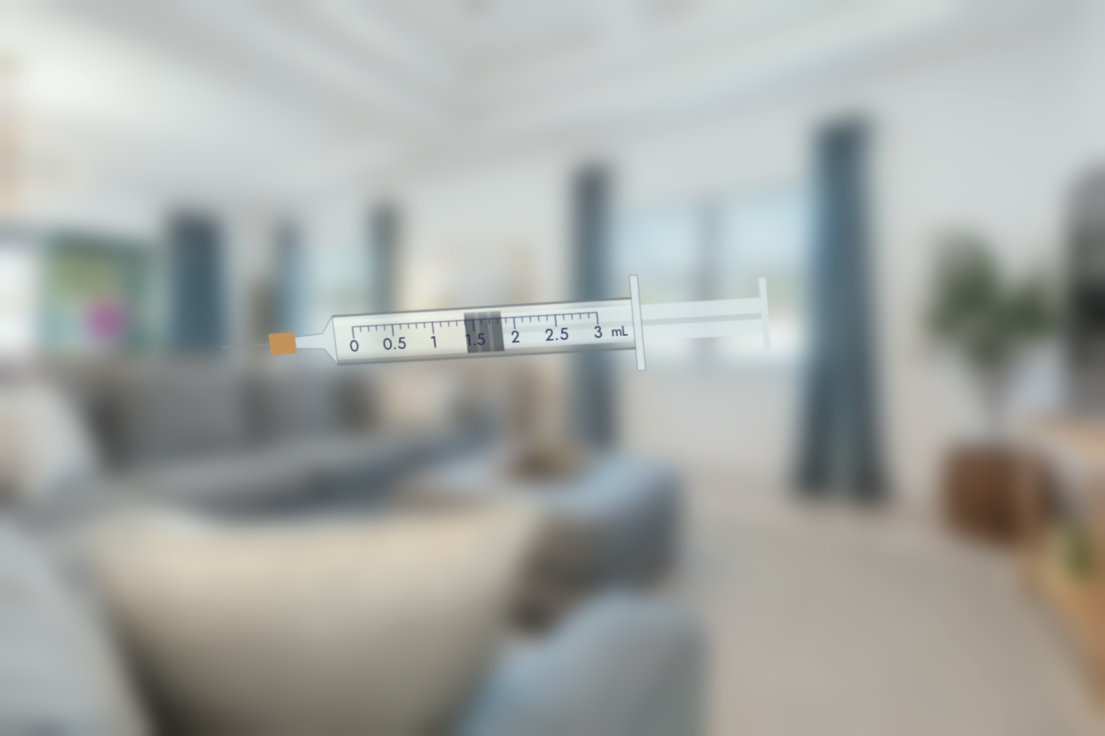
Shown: 1.4,mL
